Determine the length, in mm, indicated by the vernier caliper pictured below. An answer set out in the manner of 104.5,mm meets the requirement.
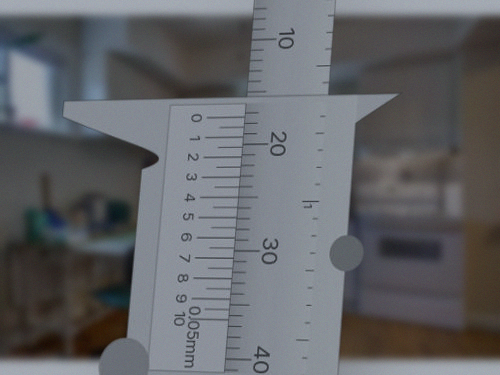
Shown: 17.4,mm
